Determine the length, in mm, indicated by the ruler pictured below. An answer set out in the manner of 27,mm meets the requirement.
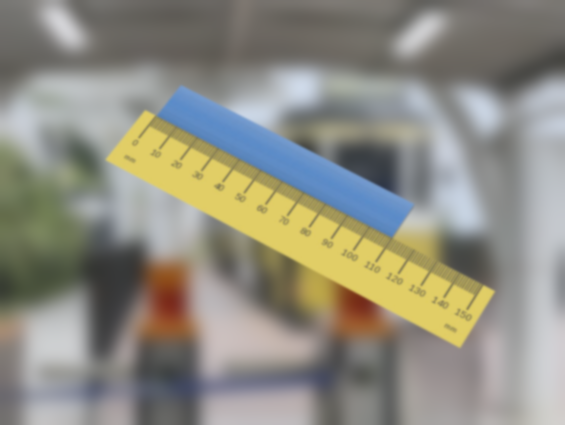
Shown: 110,mm
